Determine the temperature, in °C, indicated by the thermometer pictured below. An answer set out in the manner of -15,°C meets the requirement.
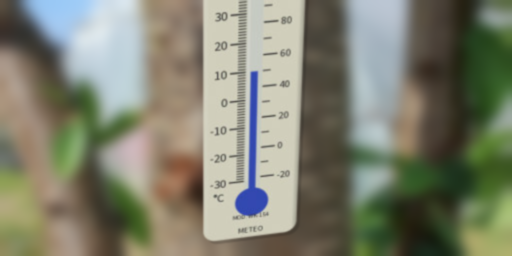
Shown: 10,°C
